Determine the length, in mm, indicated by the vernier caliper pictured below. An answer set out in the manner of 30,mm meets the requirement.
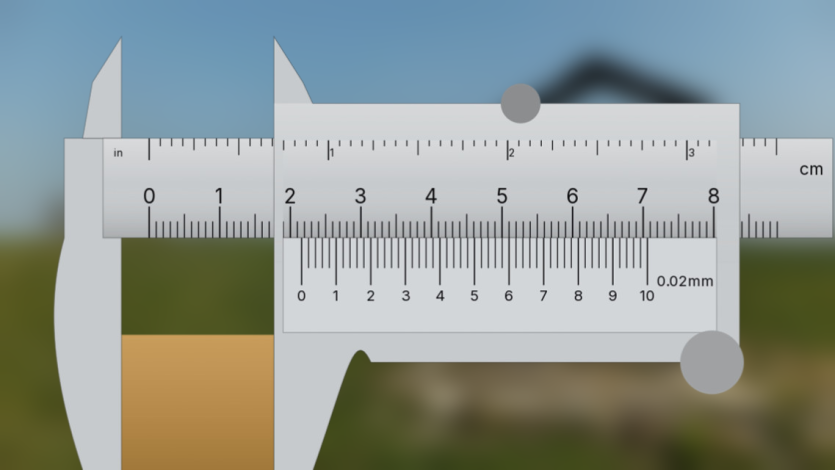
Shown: 21.6,mm
